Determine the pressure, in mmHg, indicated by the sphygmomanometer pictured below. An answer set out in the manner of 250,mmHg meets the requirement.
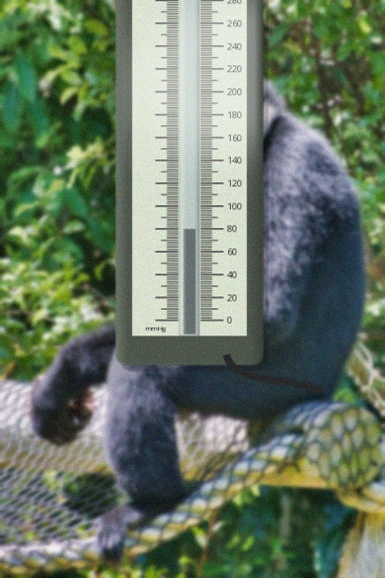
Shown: 80,mmHg
